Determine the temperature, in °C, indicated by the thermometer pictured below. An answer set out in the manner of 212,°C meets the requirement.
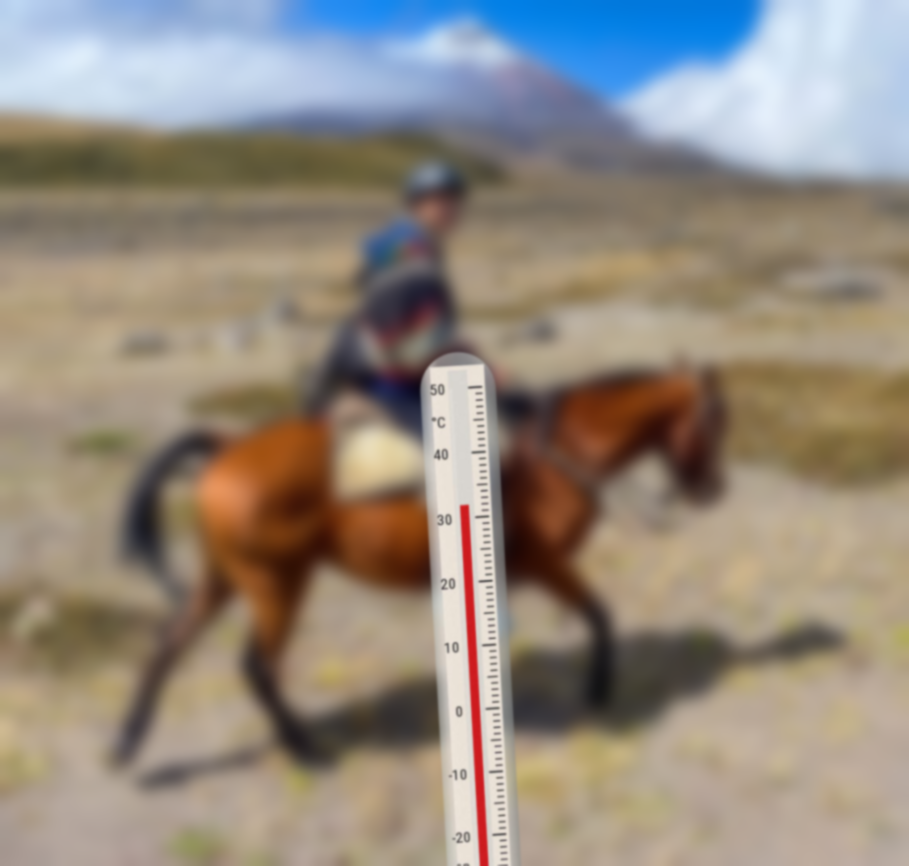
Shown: 32,°C
